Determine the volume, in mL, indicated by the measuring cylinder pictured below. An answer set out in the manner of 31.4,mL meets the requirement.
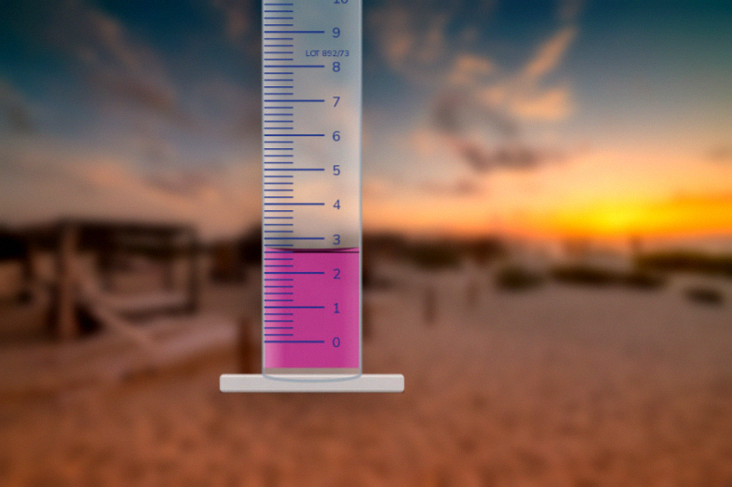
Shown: 2.6,mL
